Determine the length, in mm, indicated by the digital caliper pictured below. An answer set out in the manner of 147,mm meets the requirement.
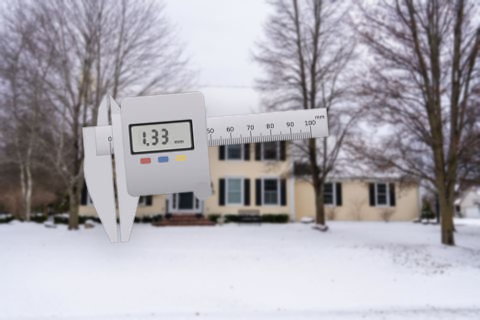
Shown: 1.33,mm
